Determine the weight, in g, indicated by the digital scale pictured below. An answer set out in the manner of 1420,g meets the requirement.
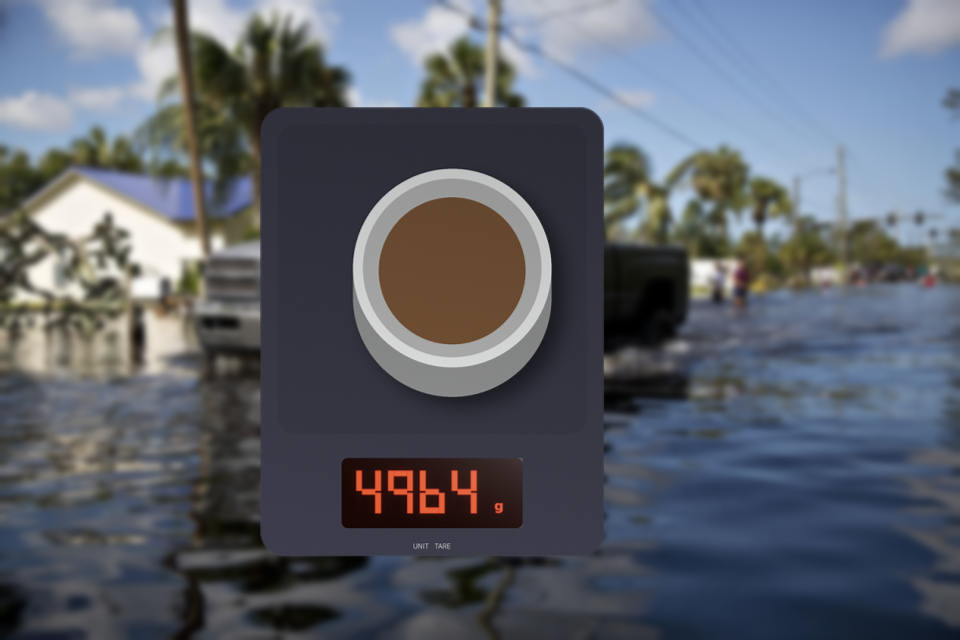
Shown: 4964,g
